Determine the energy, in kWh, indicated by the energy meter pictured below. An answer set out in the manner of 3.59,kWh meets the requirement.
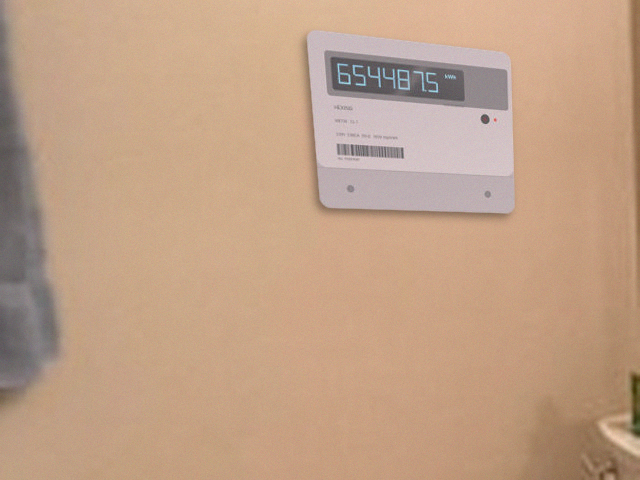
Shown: 654487.5,kWh
